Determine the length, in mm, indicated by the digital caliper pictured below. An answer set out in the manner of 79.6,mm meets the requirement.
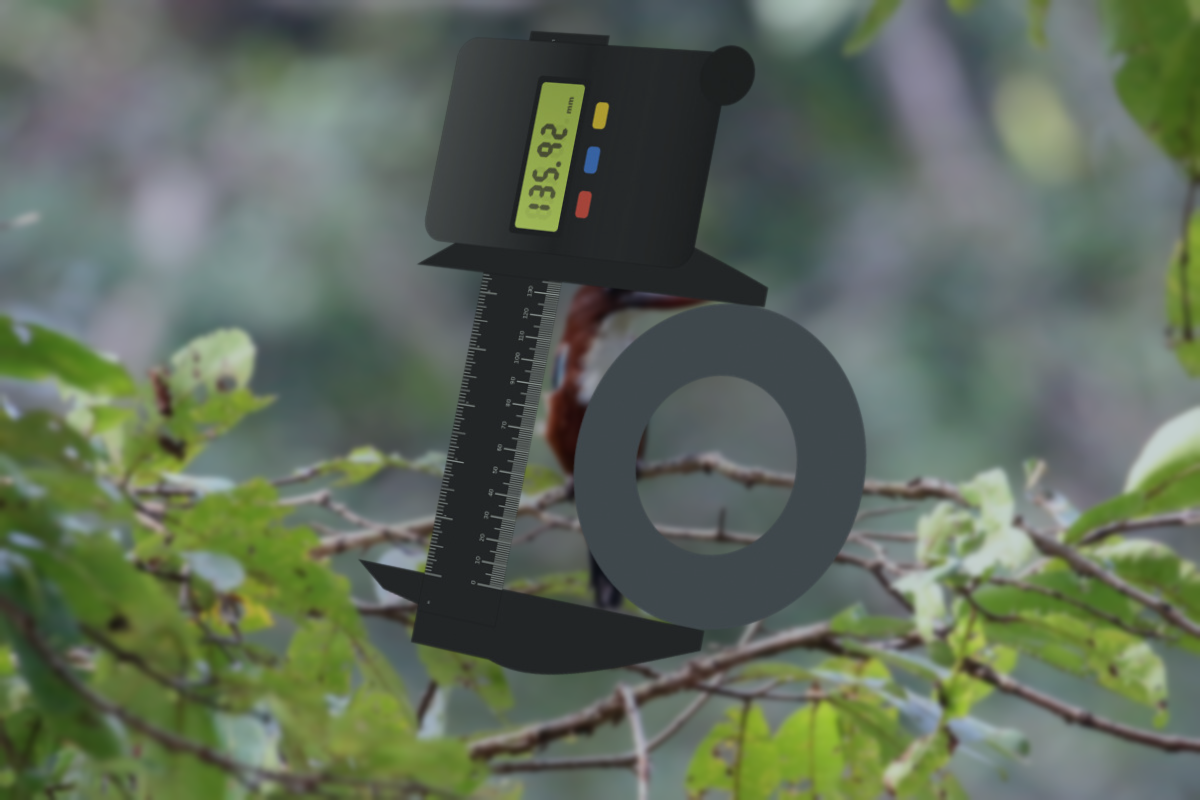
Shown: 135.92,mm
